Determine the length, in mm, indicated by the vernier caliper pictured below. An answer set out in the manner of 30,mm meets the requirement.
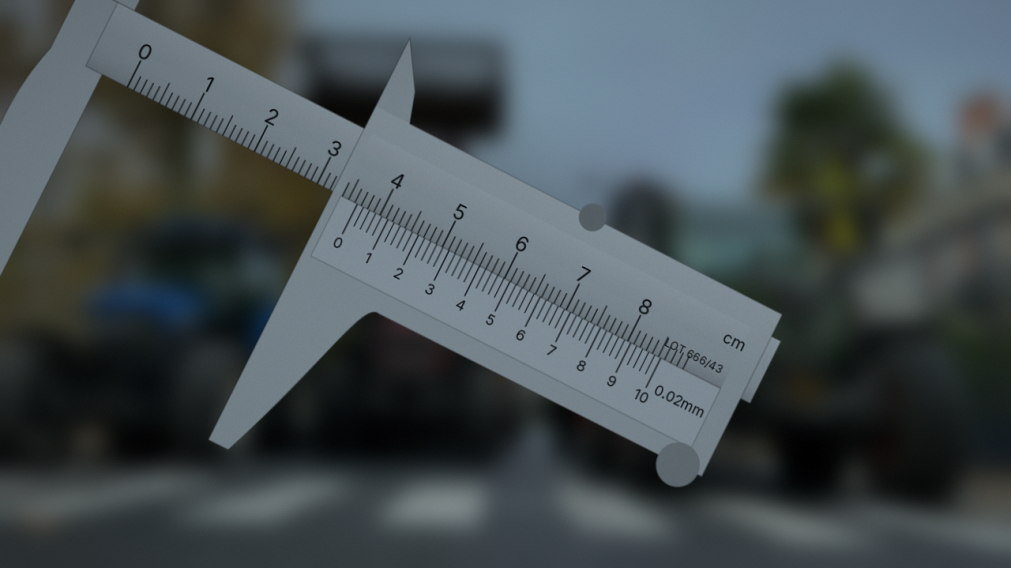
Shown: 36.4,mm
